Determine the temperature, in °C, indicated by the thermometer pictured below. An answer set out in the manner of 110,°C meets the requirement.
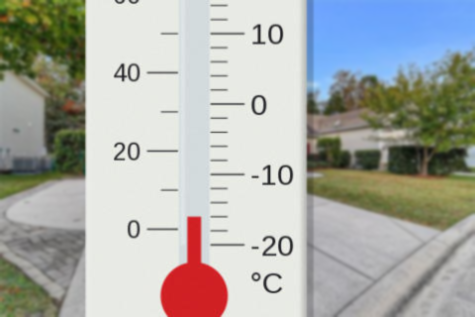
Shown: -16,°C
